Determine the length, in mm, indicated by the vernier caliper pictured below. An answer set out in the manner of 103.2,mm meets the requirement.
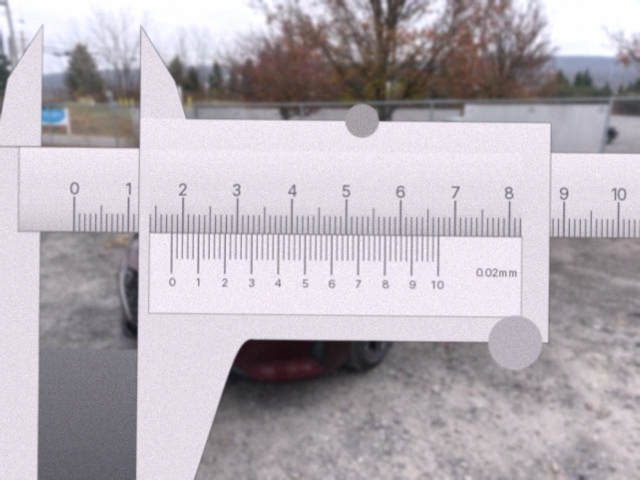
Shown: 18.0,mm
